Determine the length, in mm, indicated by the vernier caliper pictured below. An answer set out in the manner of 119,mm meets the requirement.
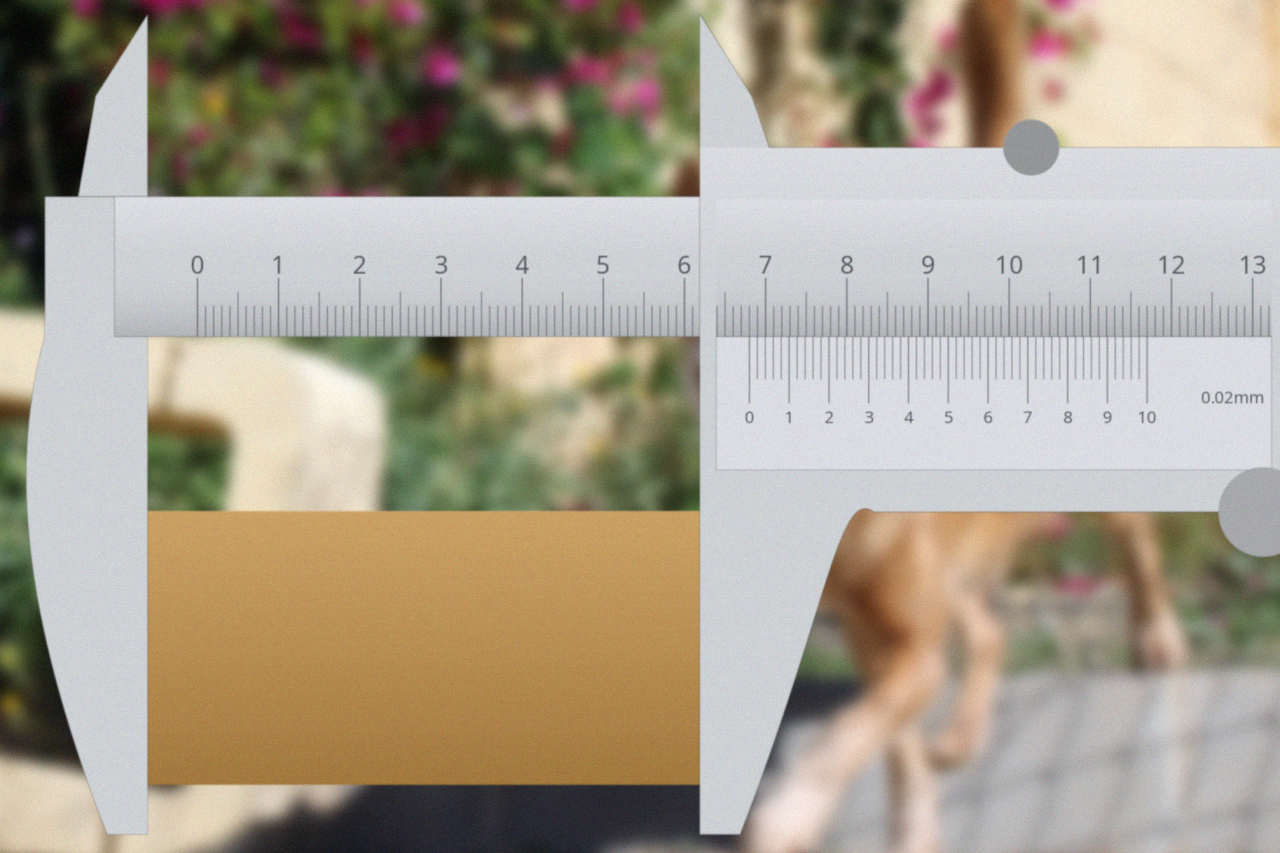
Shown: 68.0,mm
